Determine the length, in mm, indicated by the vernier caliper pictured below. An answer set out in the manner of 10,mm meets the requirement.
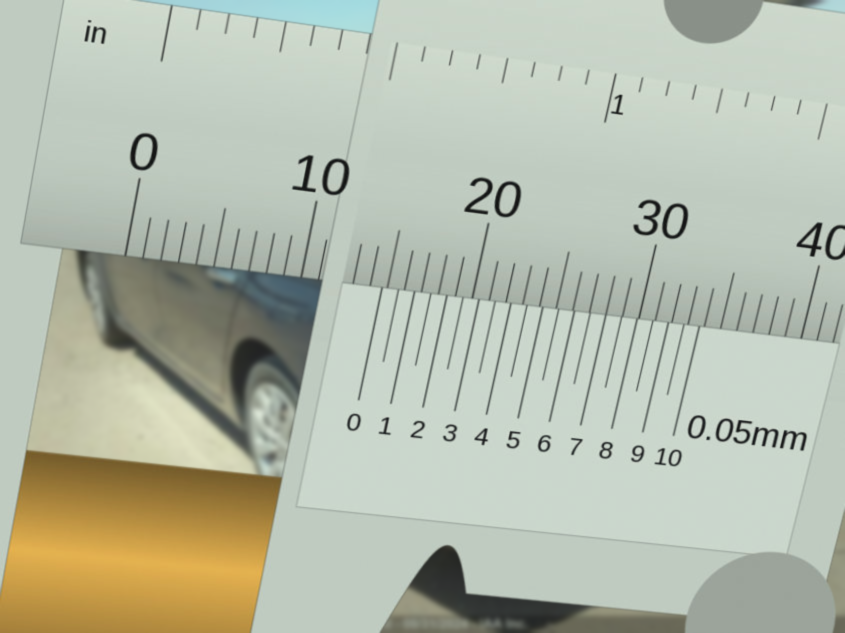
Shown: 14.7,mm
